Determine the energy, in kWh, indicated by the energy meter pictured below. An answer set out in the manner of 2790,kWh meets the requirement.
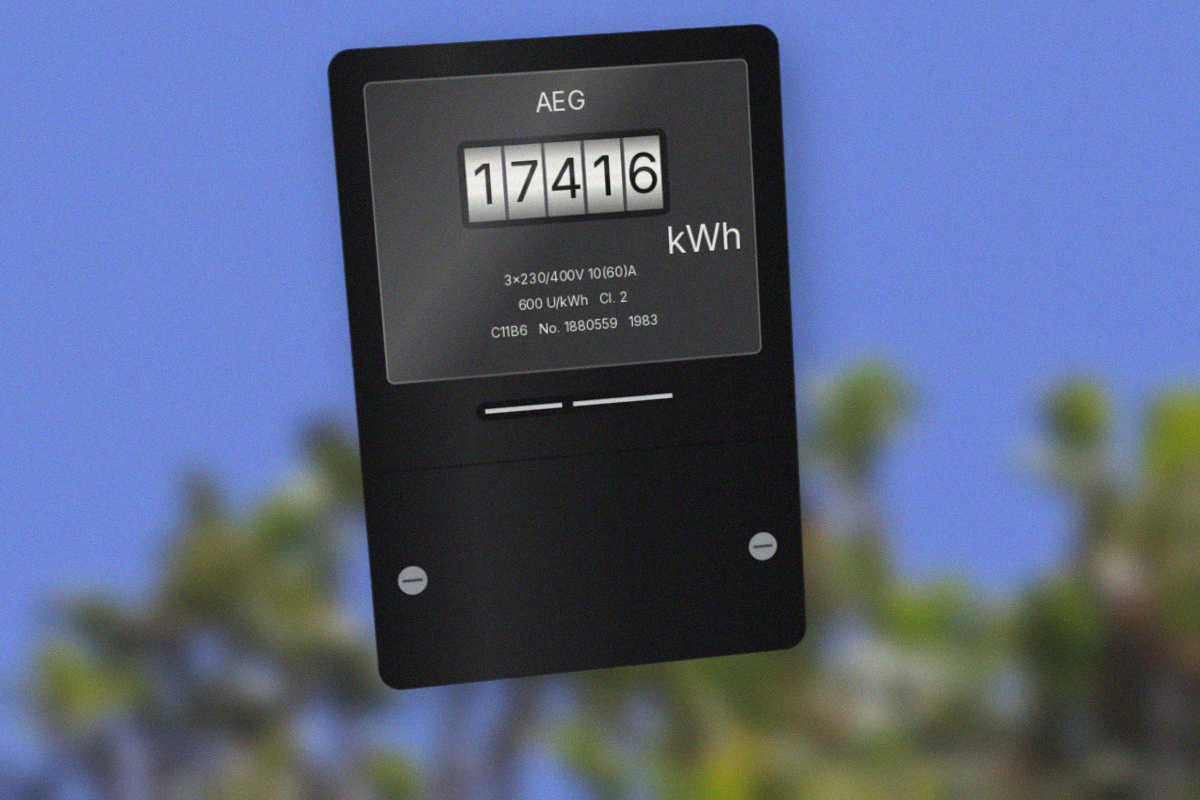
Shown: 17416,kWh
